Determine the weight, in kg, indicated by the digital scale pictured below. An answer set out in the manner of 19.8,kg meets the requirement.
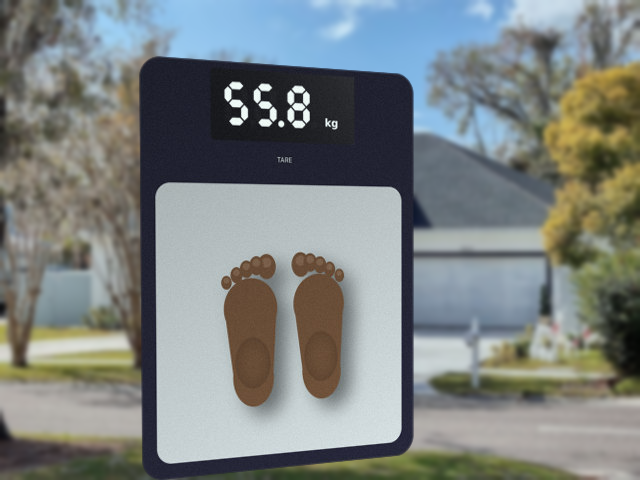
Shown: 55.8,kg
